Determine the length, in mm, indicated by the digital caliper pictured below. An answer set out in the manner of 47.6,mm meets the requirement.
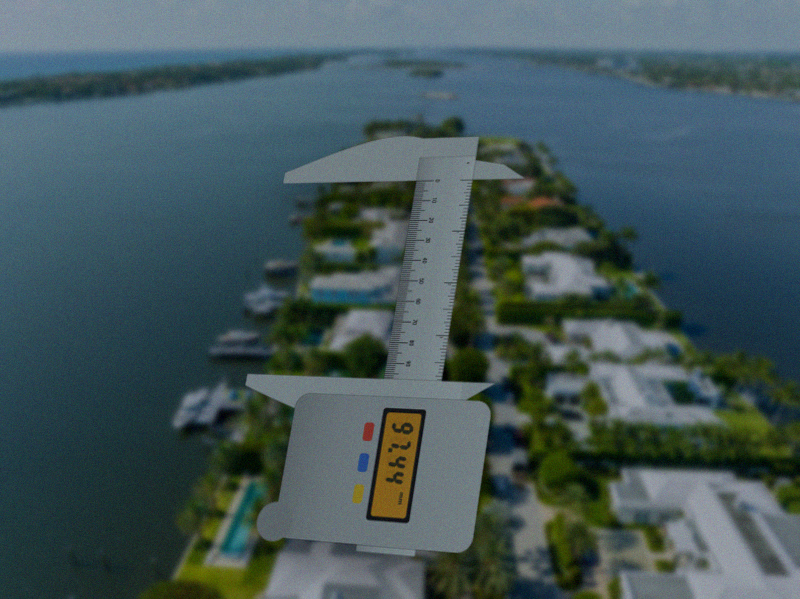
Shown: 97.44,mm
